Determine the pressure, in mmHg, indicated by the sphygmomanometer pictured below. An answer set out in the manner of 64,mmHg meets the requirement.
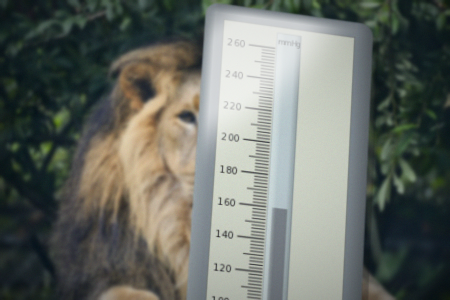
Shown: 160,mmHg
